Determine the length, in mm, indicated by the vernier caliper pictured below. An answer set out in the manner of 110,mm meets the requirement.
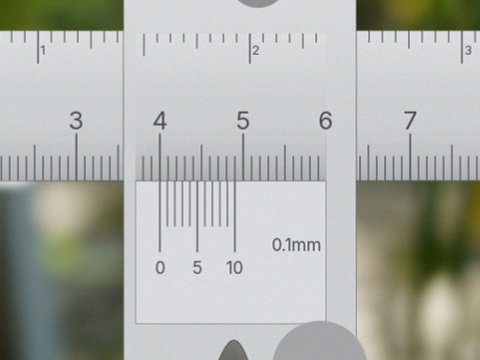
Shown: 40.0,mm
